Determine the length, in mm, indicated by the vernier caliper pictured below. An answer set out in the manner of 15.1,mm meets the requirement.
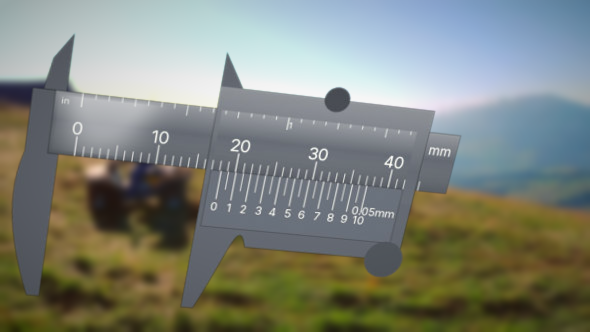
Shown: 18.2,mm
